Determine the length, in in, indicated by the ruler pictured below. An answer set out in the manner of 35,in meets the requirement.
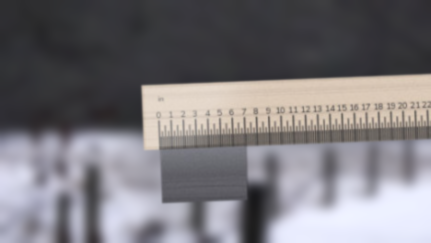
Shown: 7,in
